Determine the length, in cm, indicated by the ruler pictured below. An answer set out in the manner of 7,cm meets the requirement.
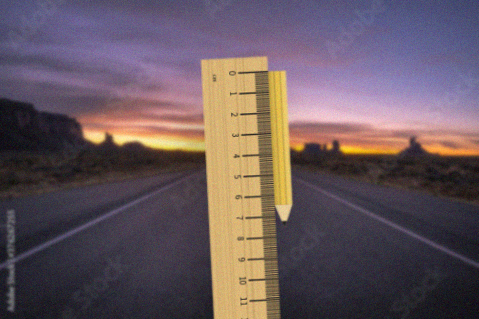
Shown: 7.5,cm
